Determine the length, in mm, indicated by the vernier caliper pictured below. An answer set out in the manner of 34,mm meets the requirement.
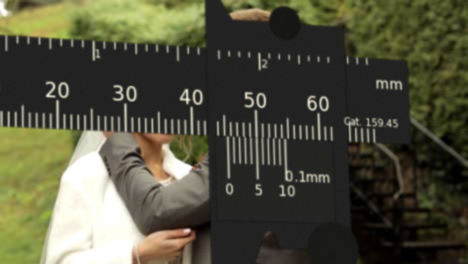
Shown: 45.5,mm
